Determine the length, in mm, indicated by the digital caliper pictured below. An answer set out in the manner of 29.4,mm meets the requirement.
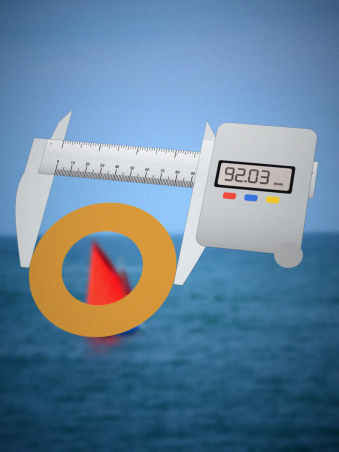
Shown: 92.03,mm
